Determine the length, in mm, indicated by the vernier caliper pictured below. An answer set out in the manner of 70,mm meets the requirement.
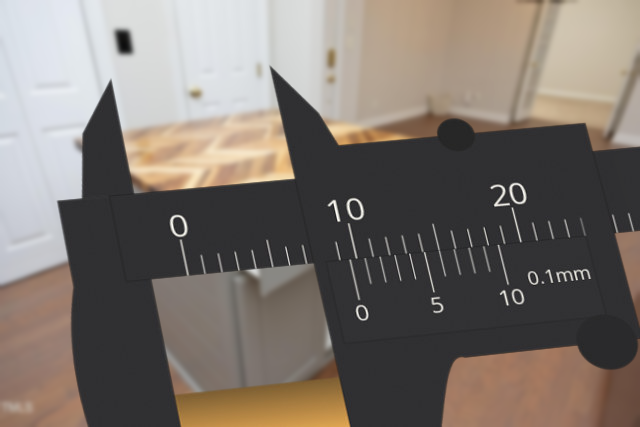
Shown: 9.6,mm
